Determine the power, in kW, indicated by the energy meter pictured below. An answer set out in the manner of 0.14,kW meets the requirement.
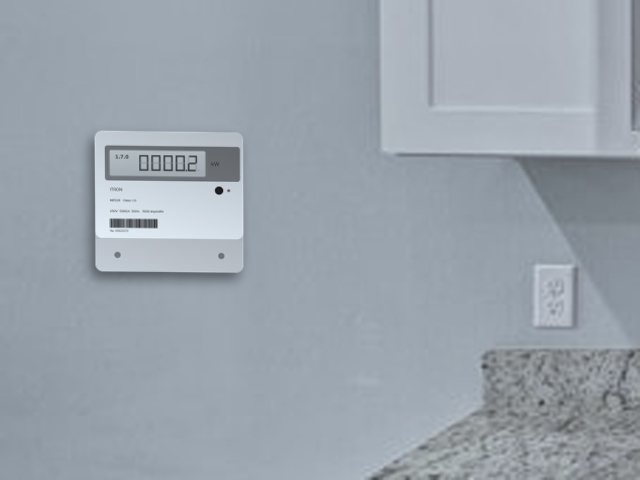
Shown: 0.2,kW
